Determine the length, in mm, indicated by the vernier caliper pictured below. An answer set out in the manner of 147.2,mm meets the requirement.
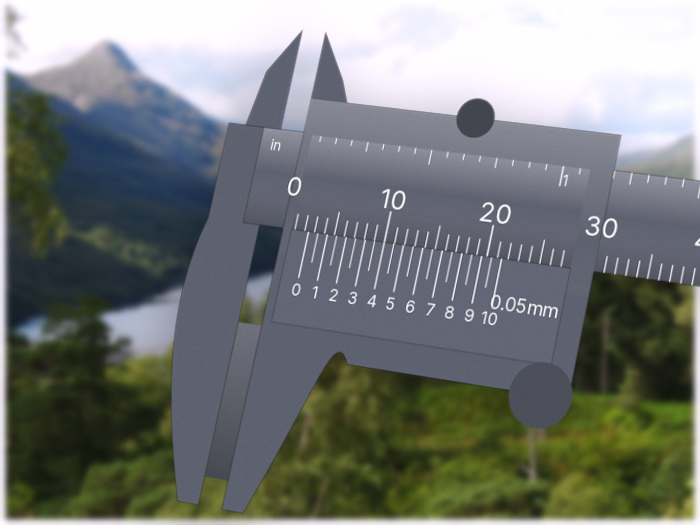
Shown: 2.4,mm
